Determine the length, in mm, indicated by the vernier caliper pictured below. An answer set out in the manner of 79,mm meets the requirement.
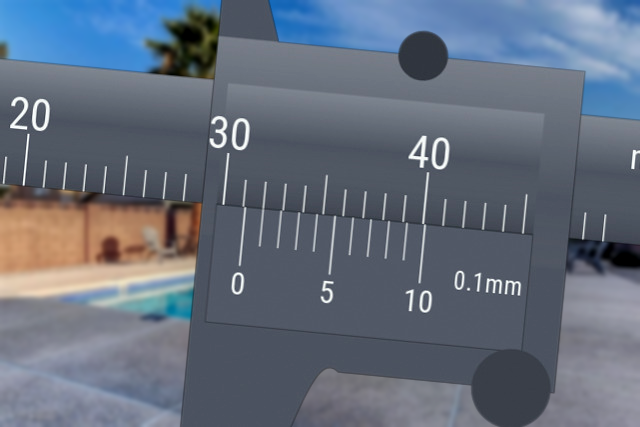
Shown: 31.1,mm
